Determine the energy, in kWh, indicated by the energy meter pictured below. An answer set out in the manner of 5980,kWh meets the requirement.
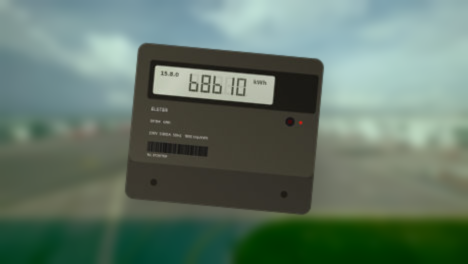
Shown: 68610,kWh
